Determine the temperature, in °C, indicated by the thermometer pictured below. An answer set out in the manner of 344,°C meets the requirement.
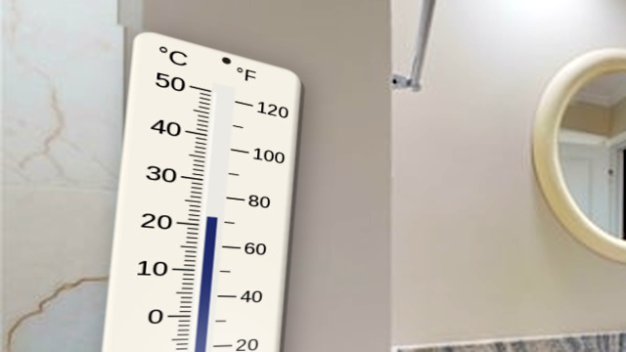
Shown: 22,°C
